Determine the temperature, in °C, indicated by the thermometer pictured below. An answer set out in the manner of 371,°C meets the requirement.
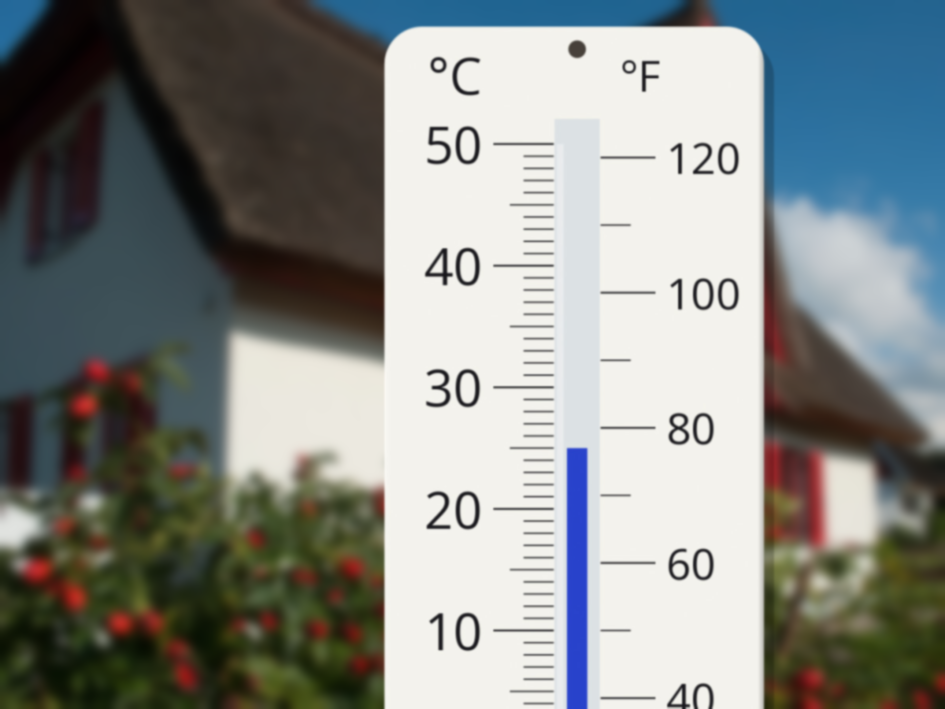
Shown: 25,°C
